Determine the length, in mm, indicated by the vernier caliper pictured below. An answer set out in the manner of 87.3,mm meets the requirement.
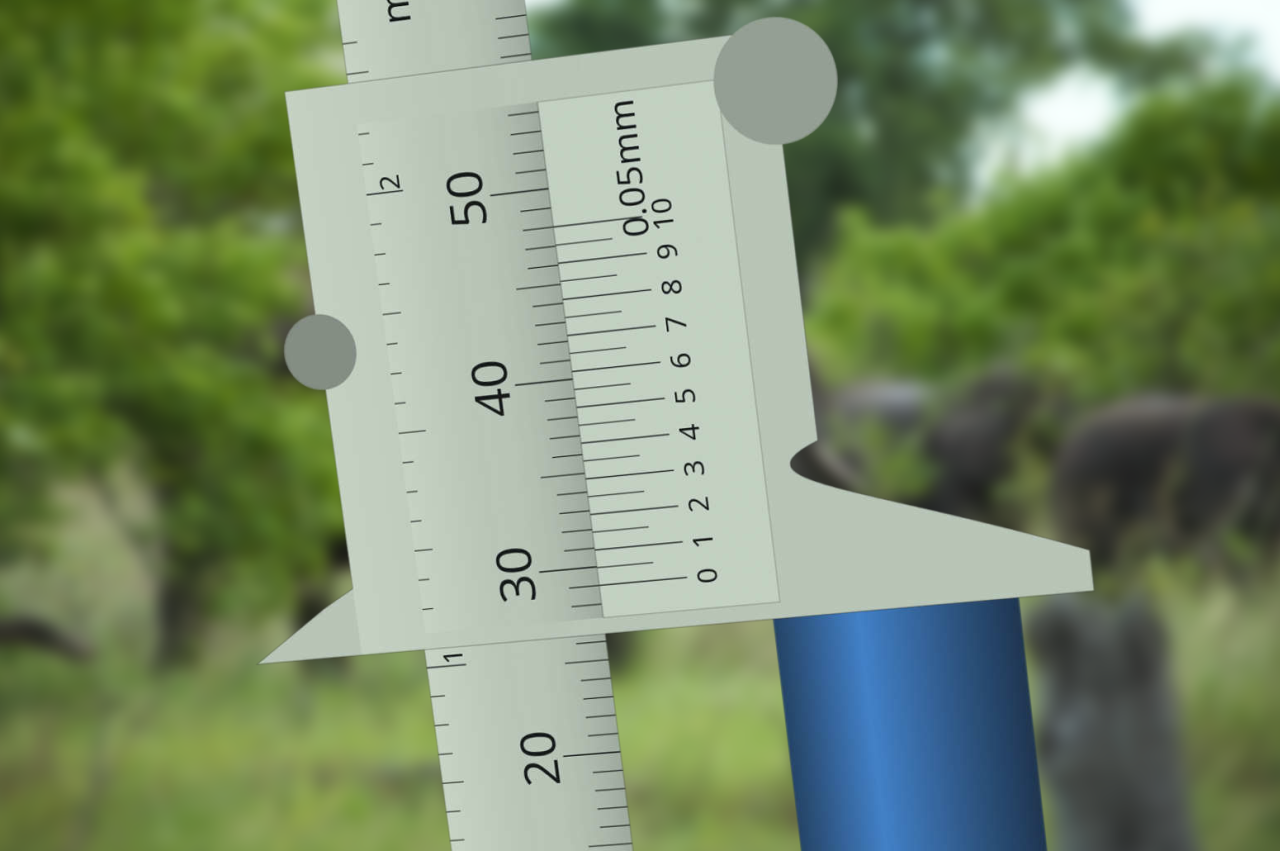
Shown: 29.0,mm
